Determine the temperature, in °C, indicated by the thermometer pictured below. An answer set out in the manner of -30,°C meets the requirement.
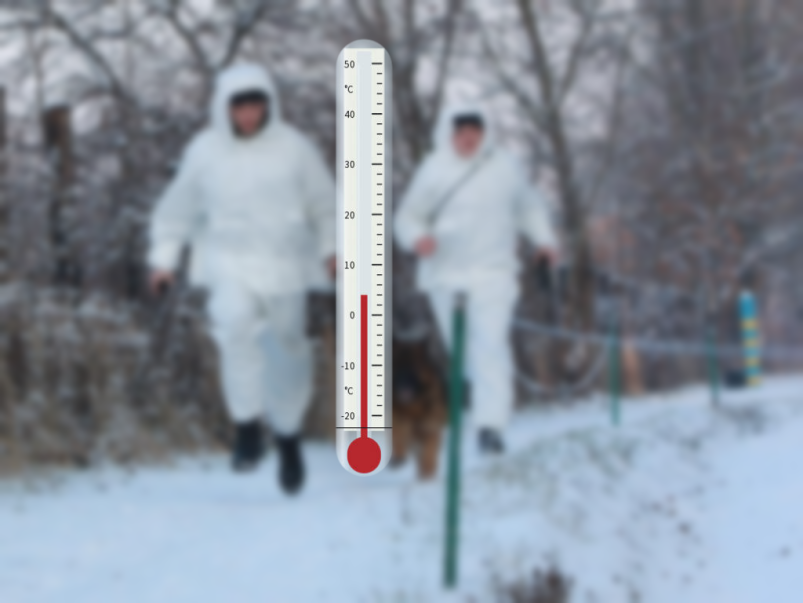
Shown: 4,°C
